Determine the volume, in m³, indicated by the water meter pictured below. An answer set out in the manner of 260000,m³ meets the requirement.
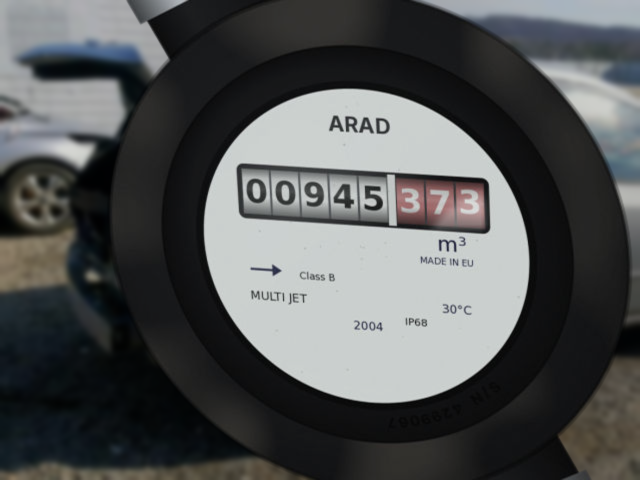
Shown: 945.373,m³
